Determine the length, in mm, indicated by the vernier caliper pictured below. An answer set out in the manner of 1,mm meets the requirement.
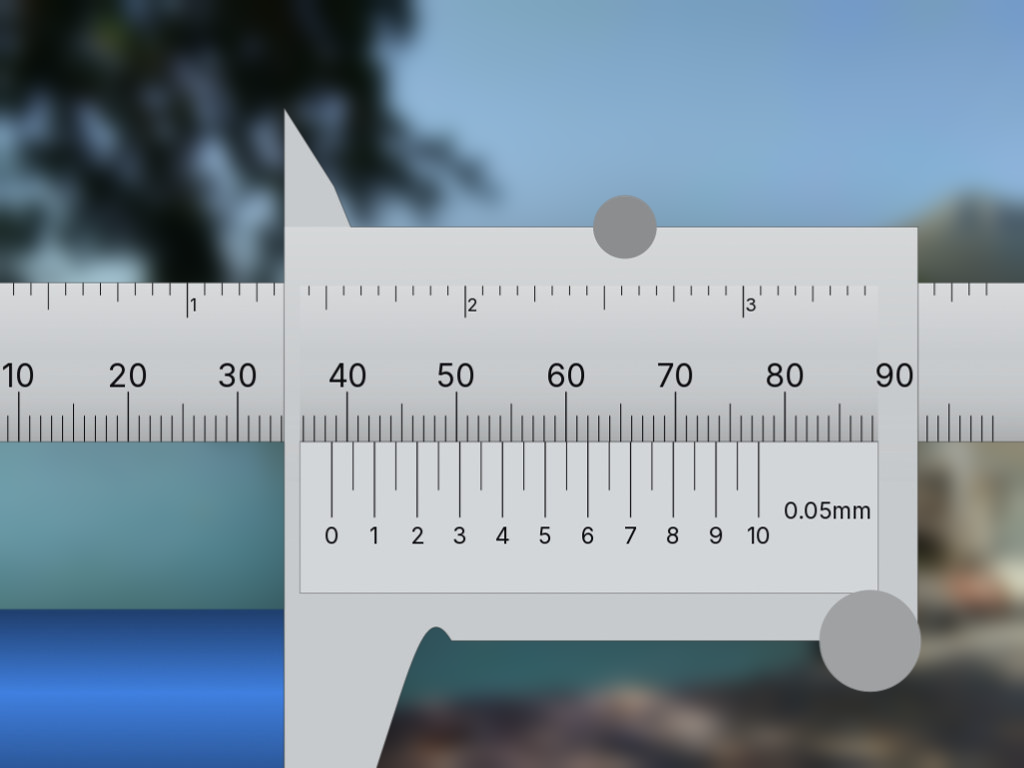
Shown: 38.6,mm
